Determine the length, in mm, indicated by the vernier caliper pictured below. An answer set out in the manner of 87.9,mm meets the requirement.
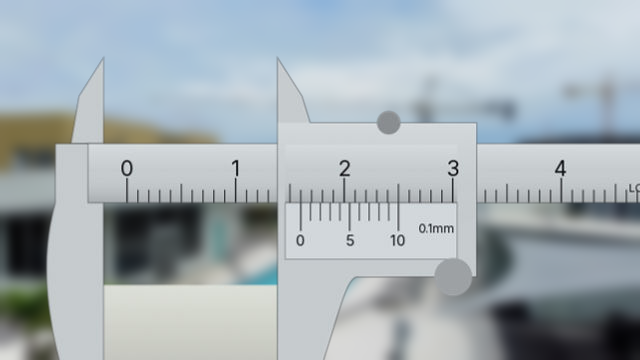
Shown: 16.0,mm
